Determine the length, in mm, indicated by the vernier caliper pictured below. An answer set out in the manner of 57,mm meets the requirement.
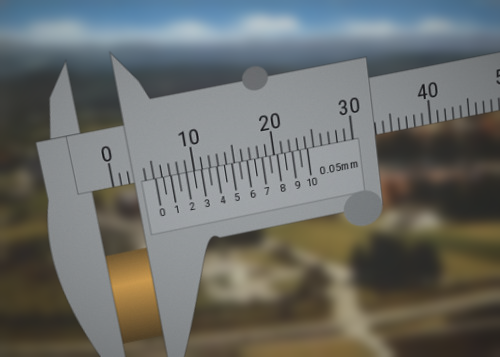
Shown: 5.2,mm
